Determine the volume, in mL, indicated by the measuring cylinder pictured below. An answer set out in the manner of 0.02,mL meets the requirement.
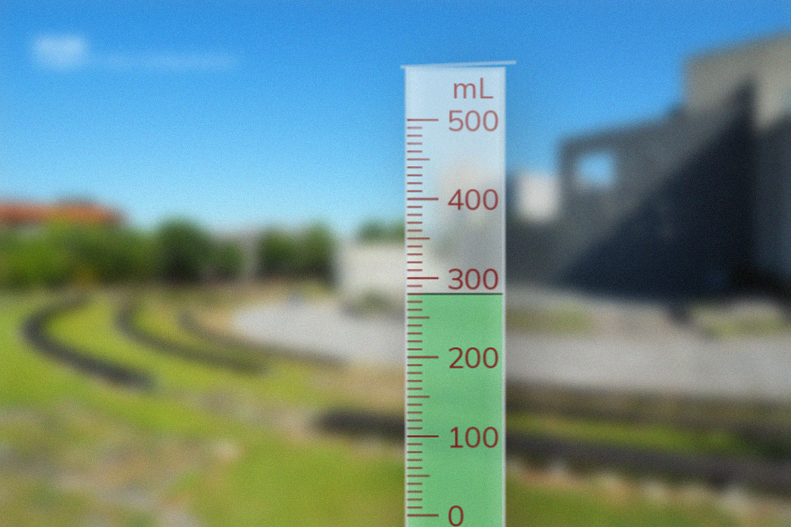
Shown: 280,mL
